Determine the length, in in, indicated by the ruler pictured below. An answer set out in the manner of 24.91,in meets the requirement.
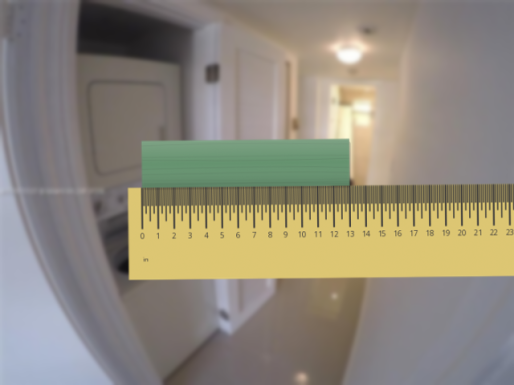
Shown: 13,in
